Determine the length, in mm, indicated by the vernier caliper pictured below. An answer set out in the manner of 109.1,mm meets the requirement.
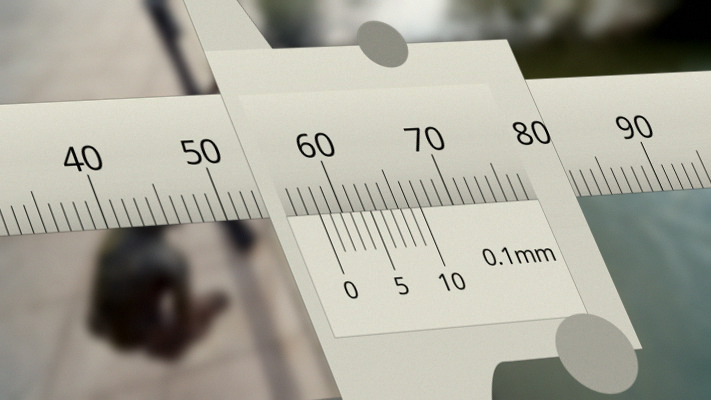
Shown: 58.0,mm
